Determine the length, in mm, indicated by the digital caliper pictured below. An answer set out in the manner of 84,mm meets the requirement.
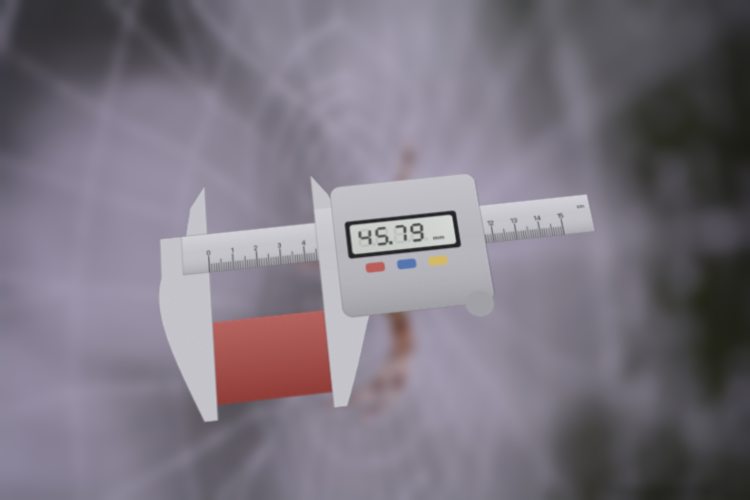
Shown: 45.79,mm
